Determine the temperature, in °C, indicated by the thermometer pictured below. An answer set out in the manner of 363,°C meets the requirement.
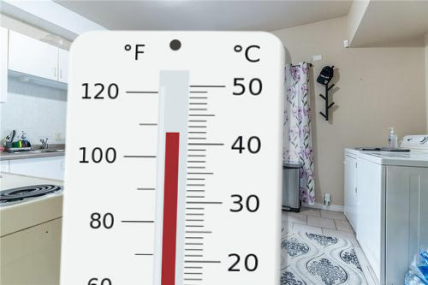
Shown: 42,°C
